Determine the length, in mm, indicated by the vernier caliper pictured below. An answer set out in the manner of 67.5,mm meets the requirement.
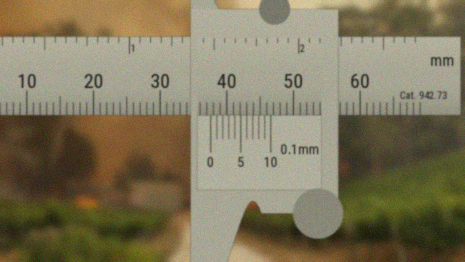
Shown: 37.6,mm
